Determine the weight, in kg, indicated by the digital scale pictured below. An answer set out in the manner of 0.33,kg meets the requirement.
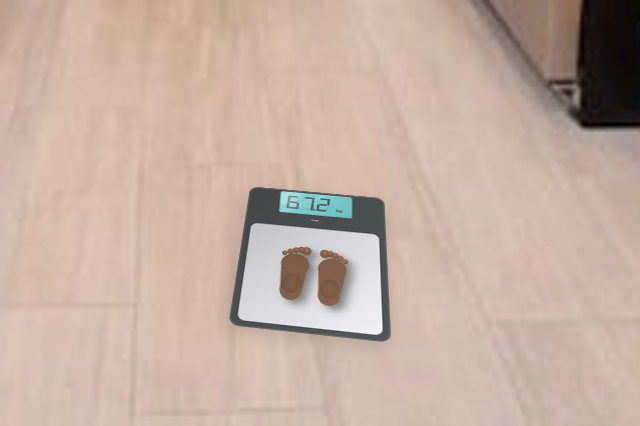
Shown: 67.2,kg
